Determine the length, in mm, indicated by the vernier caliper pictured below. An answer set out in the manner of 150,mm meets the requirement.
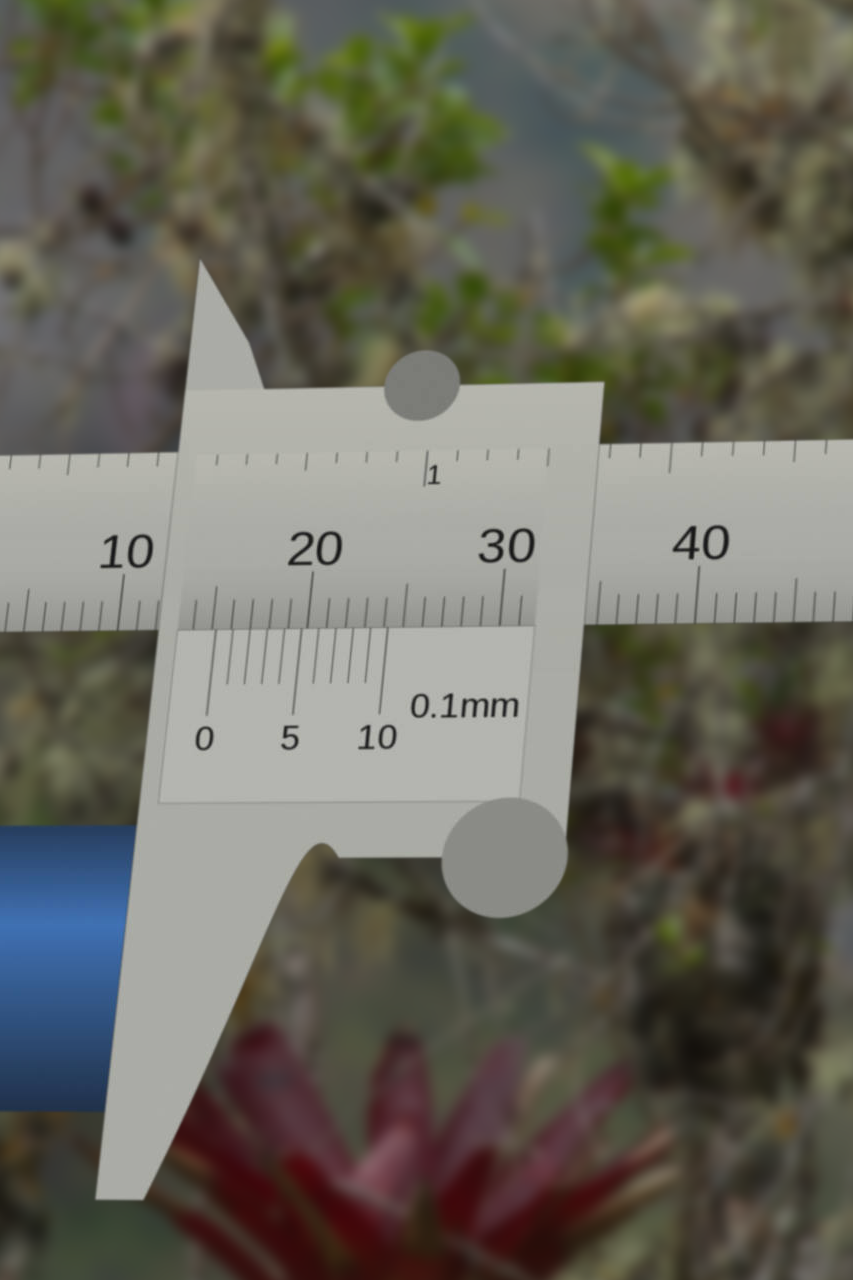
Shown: 15.2,mm
